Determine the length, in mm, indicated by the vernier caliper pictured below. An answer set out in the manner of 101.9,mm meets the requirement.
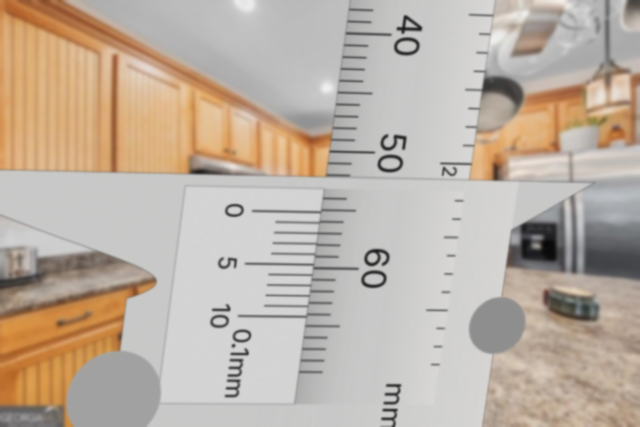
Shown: 55.2,mm
